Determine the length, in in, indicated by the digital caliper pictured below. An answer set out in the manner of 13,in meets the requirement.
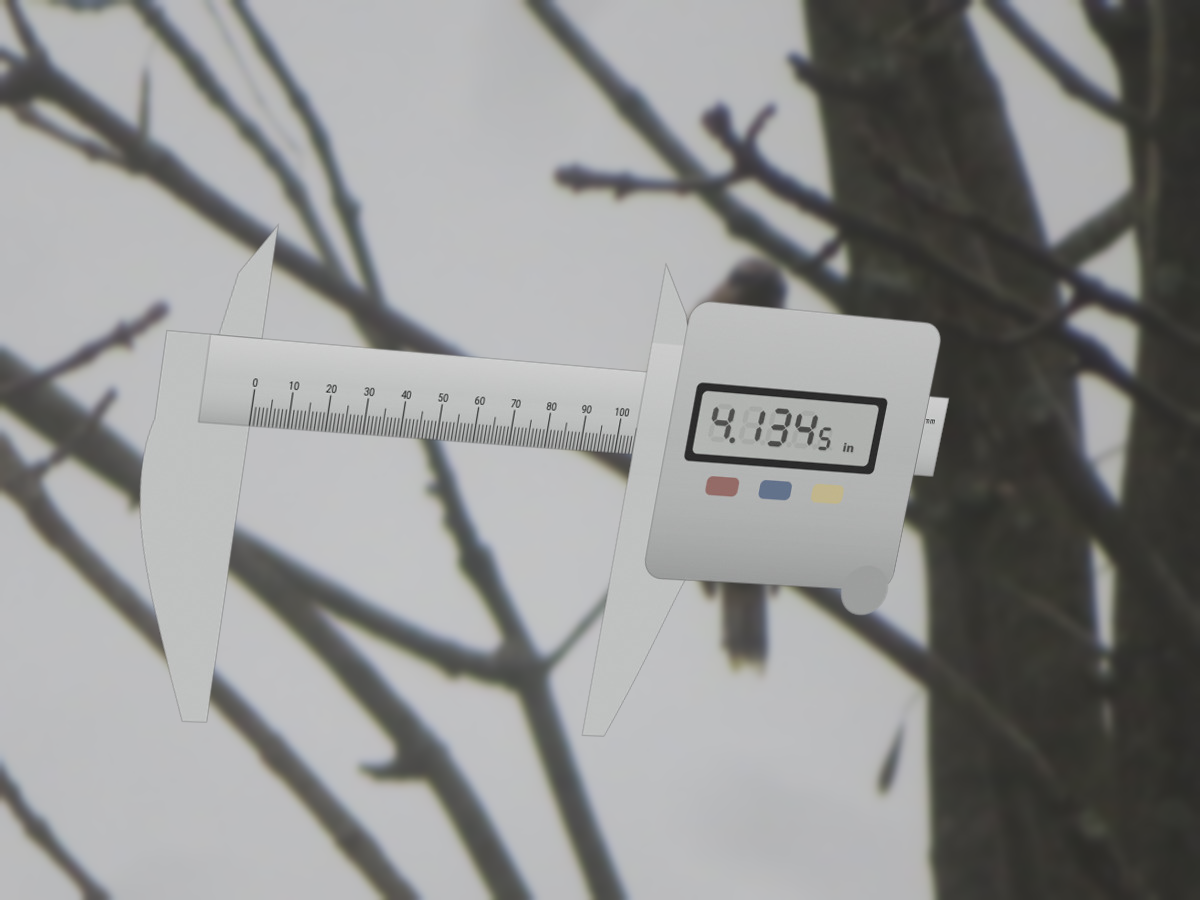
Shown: 4.1345,in
